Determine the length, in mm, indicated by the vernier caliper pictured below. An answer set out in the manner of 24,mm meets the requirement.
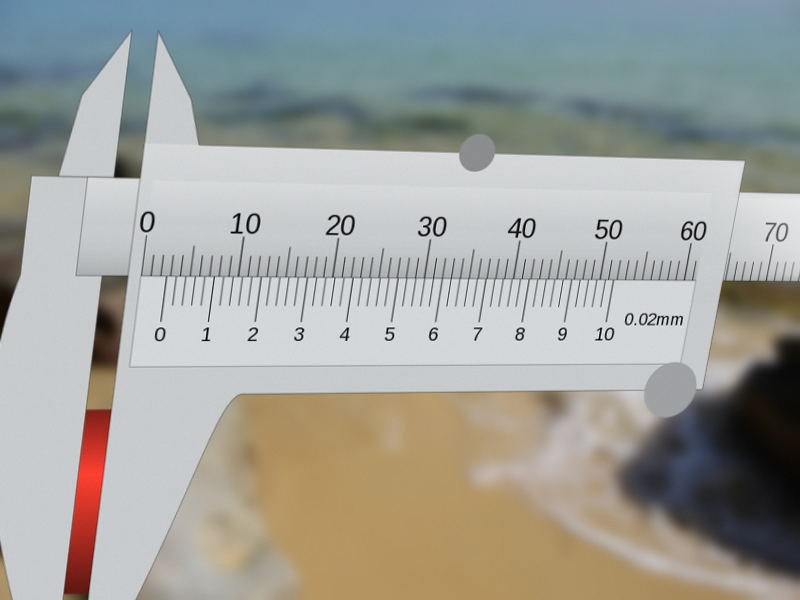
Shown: 2.6,mm
